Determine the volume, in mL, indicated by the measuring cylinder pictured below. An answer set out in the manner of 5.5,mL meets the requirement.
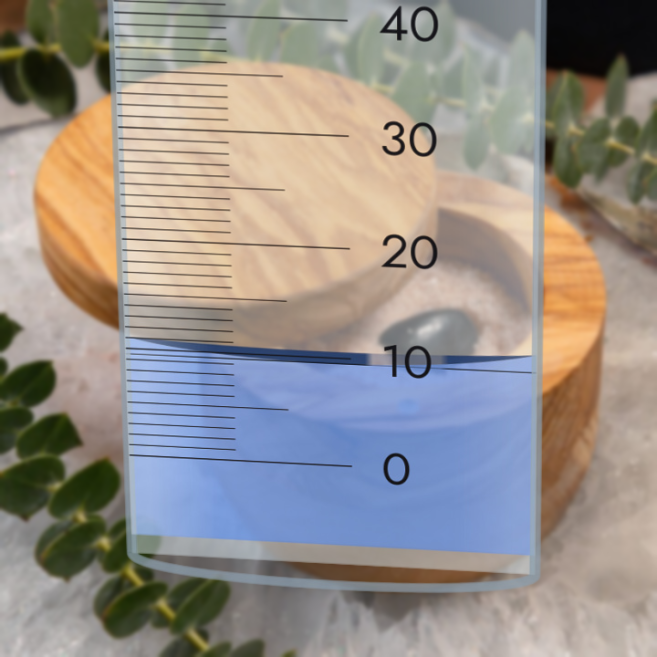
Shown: 9.5,mL
